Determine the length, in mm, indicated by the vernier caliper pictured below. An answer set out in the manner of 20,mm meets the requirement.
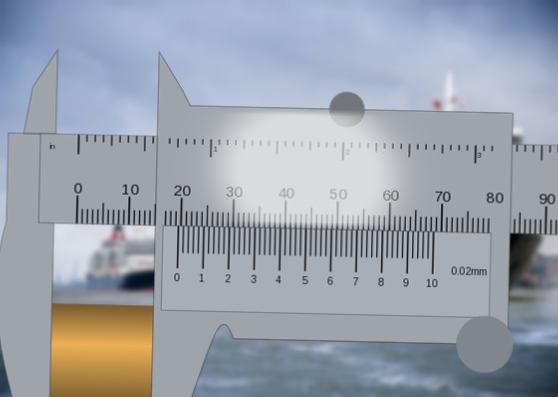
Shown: 19.5,mm
